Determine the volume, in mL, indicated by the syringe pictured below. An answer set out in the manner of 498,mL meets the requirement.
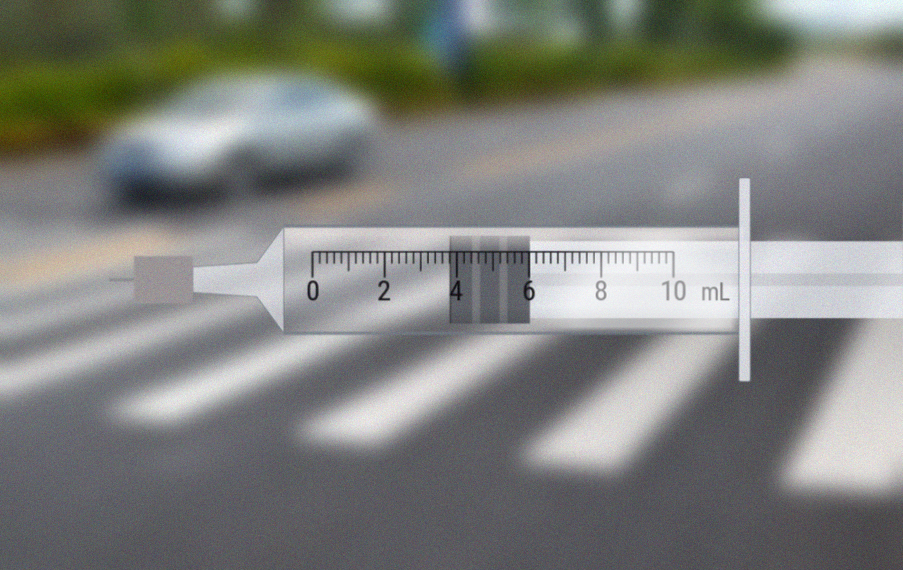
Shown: 3.8,mL
